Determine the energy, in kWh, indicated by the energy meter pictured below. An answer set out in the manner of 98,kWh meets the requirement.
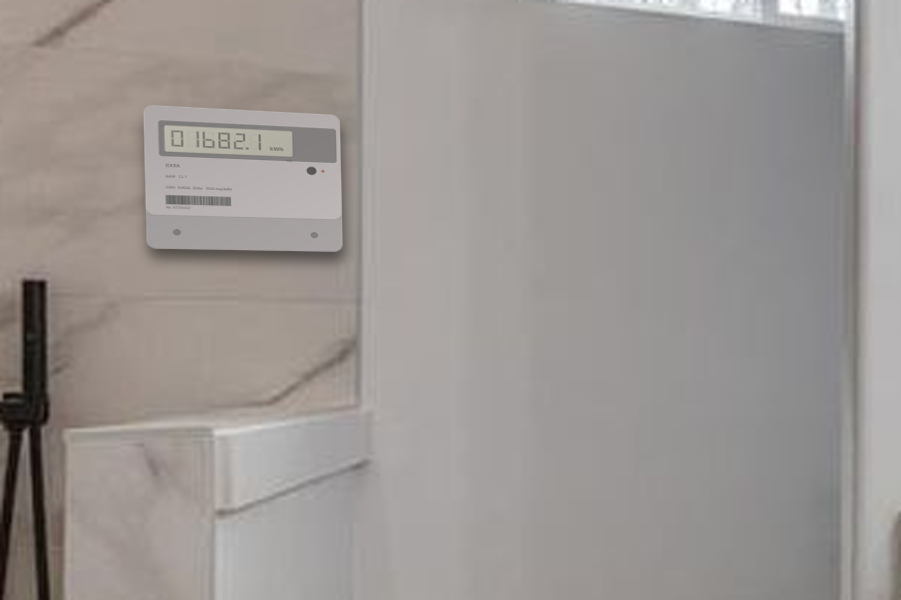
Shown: 1682.1,kWh
